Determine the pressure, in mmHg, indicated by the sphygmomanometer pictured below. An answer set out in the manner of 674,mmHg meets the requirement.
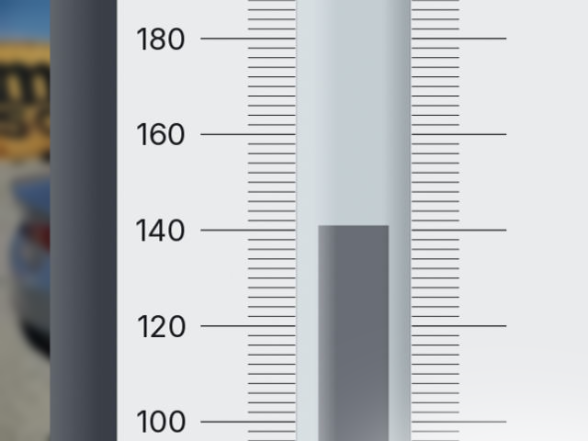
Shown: 141,mmHg
